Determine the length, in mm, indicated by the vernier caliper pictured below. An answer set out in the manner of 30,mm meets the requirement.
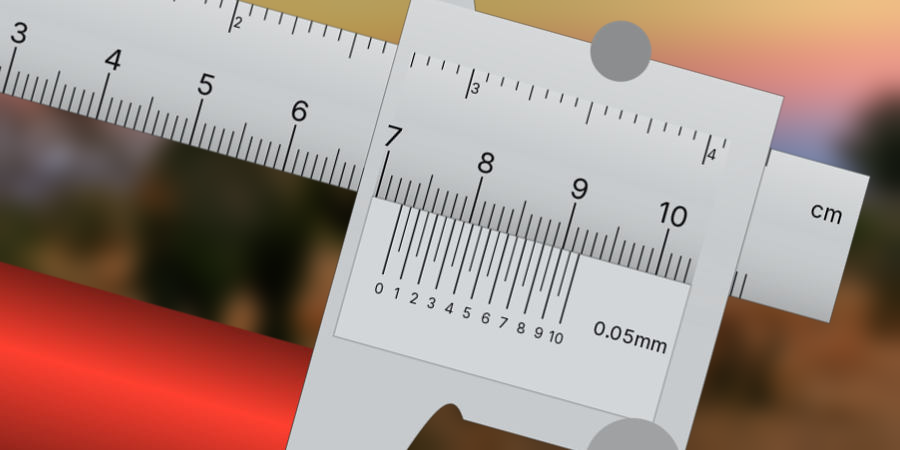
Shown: 72.8,mm
